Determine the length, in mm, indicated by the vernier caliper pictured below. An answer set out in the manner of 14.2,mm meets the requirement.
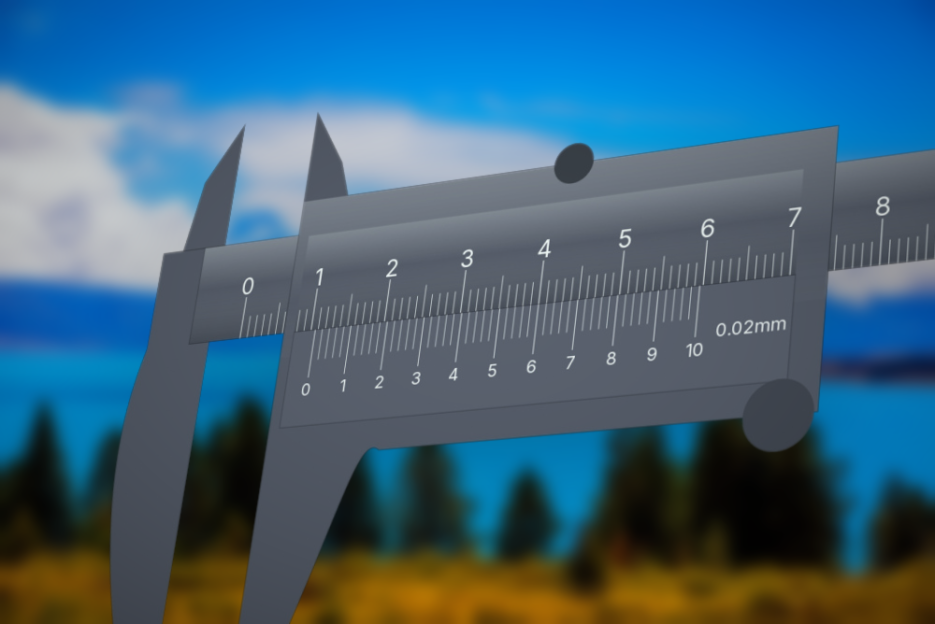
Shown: 10.6,mm
